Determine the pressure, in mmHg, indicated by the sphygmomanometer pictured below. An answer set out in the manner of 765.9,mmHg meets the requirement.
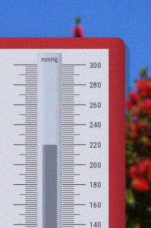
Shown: 220,mmHg
